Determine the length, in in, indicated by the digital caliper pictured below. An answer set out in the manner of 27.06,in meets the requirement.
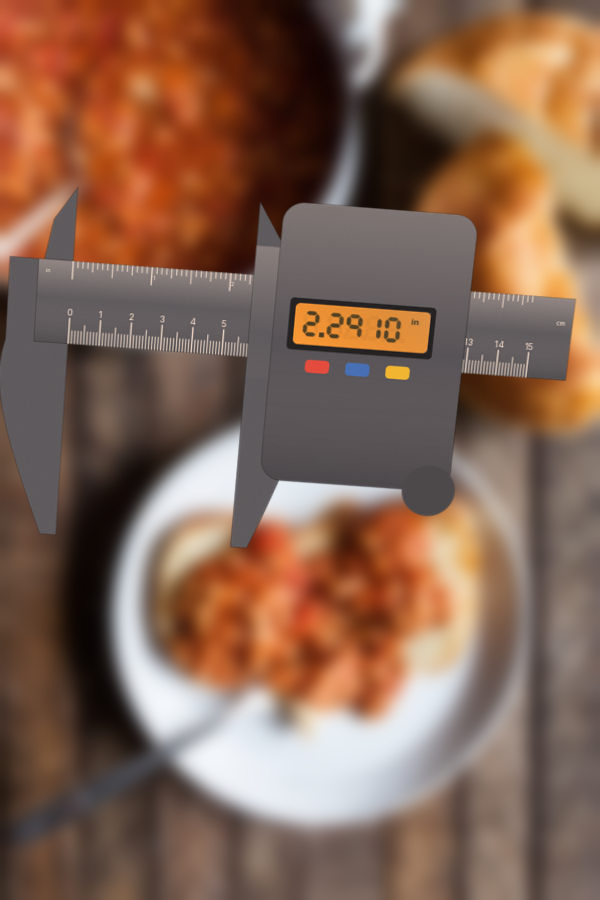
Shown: 2.2910,in
